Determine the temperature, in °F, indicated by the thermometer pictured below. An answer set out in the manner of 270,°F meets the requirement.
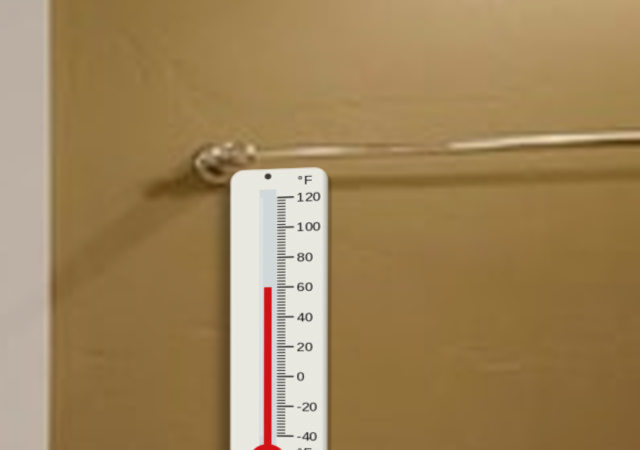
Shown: 60,°F
